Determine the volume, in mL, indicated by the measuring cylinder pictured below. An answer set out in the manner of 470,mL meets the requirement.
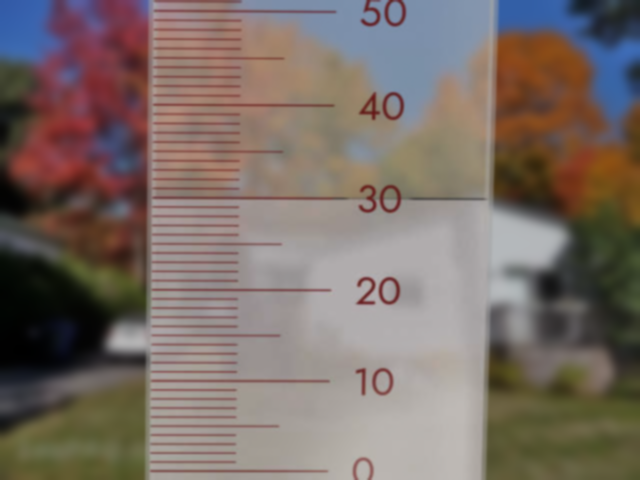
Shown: 30,mL
